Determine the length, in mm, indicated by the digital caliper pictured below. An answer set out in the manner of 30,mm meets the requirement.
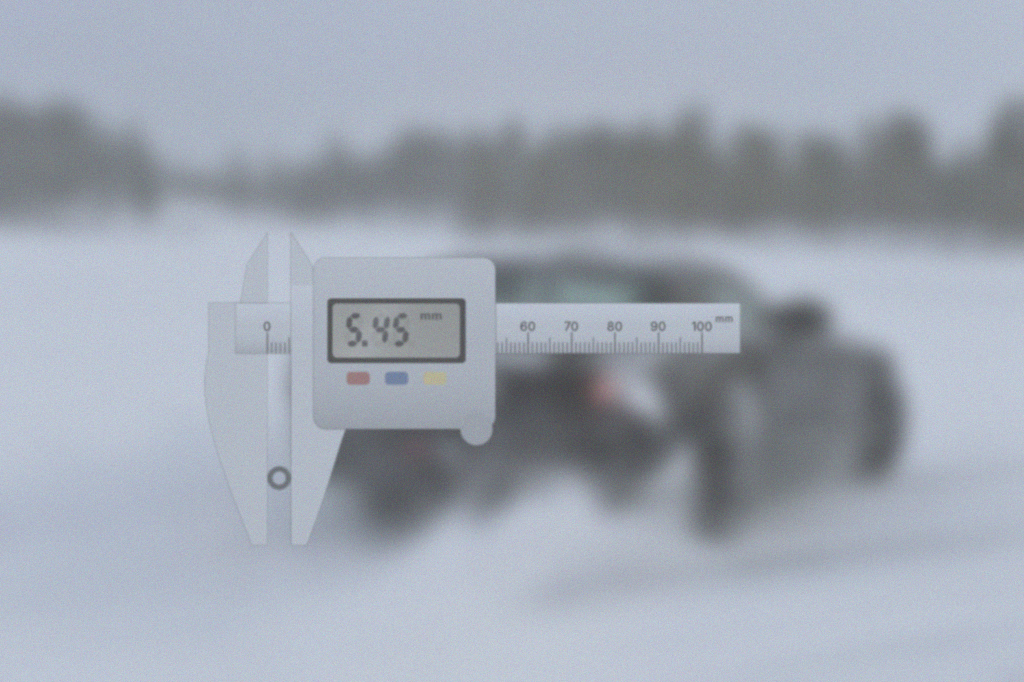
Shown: 5.45,mm
